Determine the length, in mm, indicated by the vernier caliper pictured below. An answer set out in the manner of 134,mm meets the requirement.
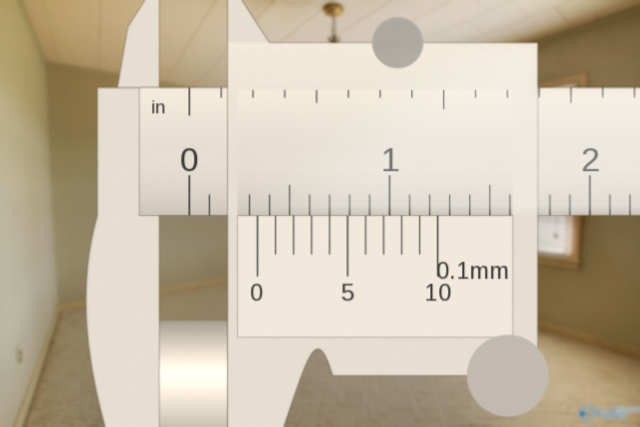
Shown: 3.4,mm
